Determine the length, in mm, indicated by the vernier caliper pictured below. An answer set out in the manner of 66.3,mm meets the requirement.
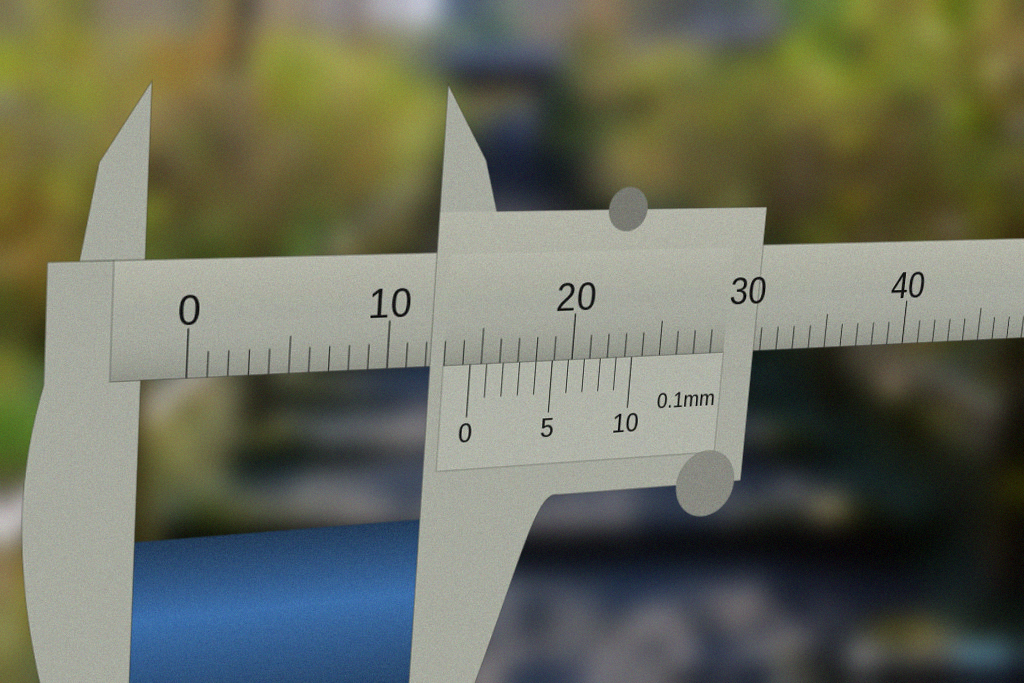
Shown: 14.4,mm
